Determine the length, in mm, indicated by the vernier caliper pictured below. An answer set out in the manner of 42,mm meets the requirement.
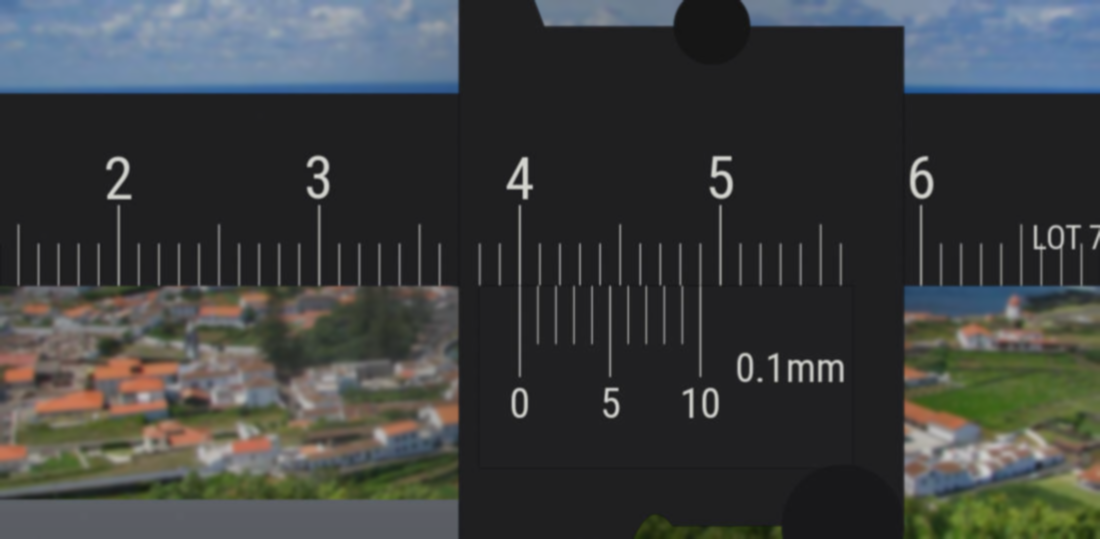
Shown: 40.0,mm
